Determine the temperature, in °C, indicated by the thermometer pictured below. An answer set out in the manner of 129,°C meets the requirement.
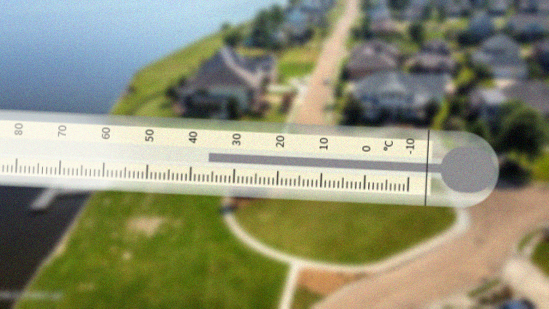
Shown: 36,°C
